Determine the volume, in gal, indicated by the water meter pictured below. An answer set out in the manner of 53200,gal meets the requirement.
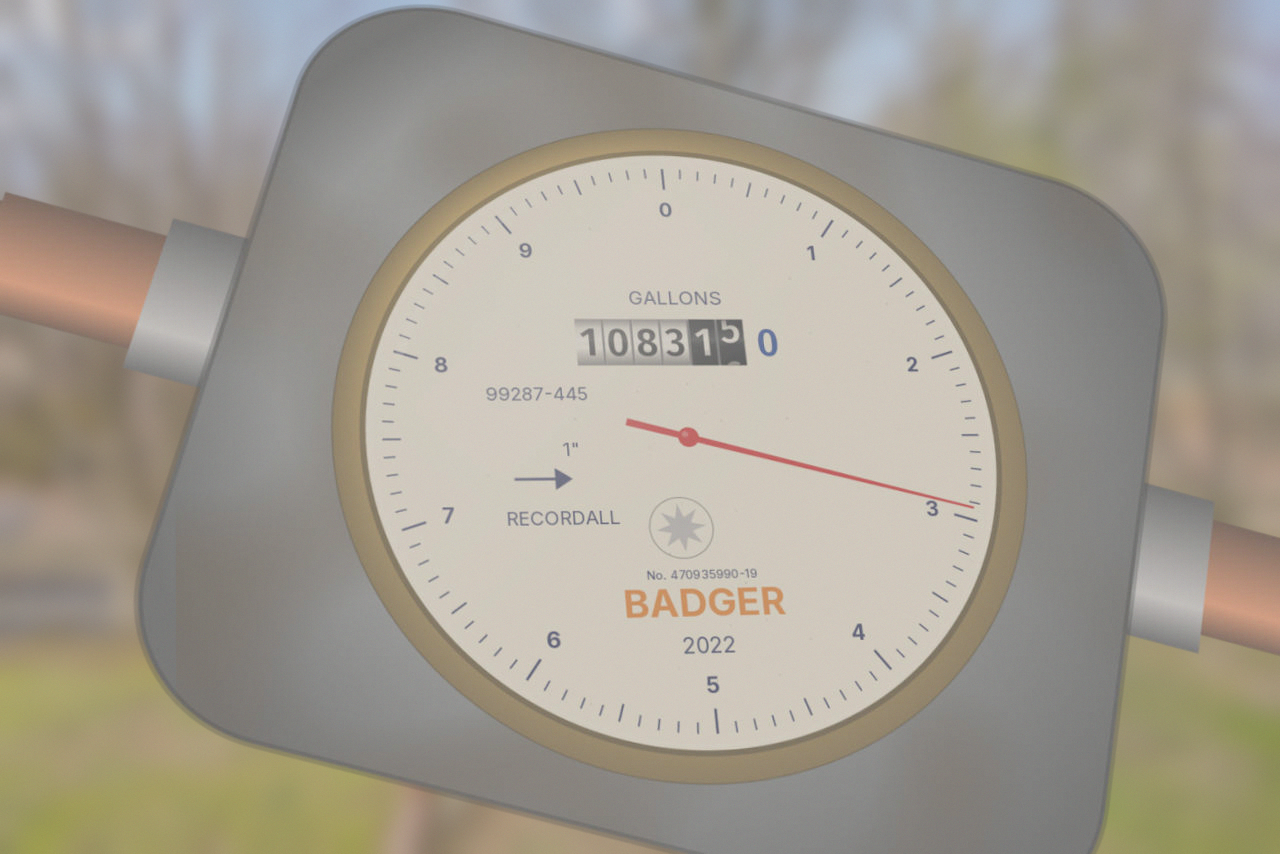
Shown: 1083152.9,gal
